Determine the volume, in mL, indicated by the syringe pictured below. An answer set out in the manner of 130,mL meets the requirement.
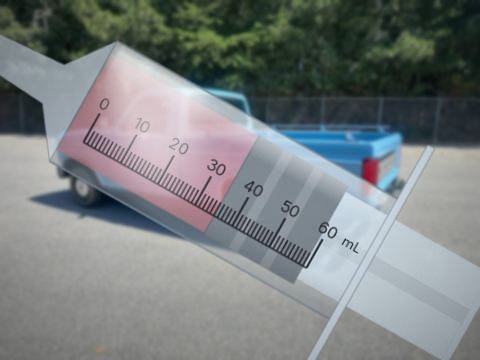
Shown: 35,mL
